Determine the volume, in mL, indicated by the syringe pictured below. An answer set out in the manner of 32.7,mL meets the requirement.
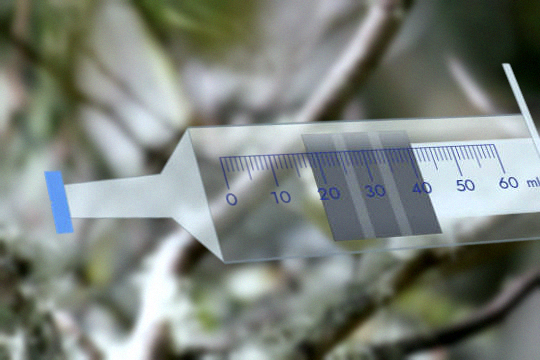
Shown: 18,mL
